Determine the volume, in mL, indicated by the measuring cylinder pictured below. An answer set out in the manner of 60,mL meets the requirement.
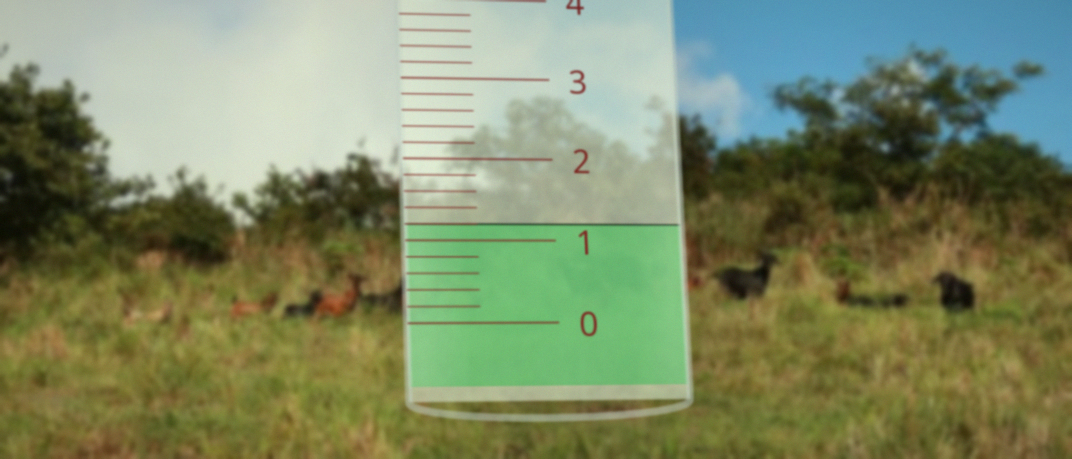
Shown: 1.2,mL
